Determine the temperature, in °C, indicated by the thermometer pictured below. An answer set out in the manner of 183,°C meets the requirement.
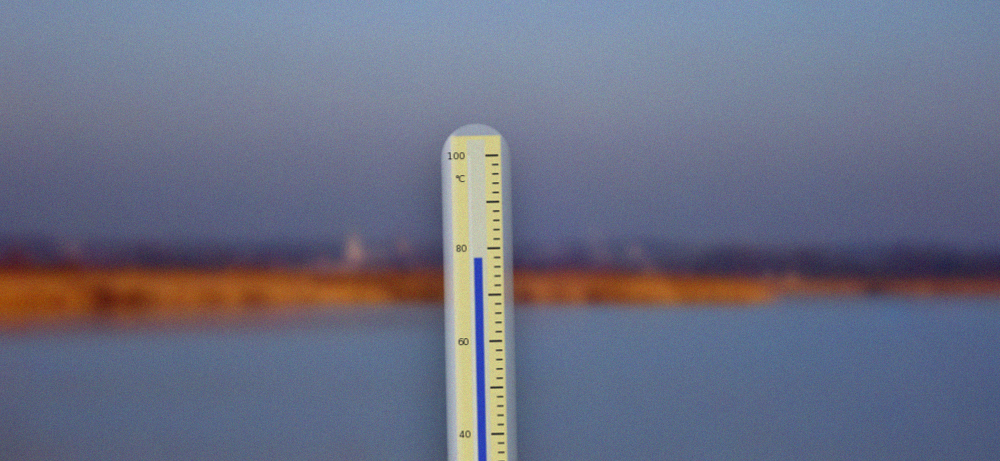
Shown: 78,°C
